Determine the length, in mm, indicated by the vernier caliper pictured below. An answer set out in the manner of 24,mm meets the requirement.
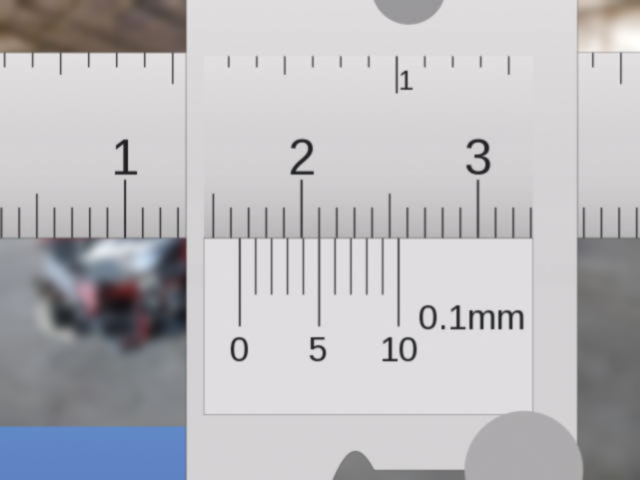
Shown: 16.5,mm
